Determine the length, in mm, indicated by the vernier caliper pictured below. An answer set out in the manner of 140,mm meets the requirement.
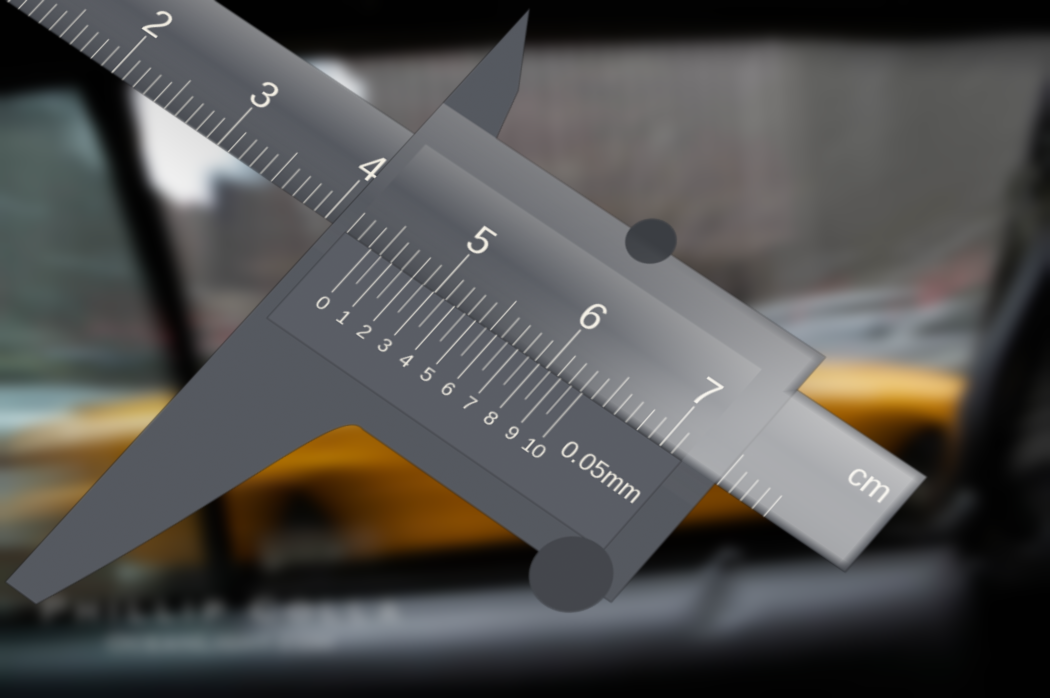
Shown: 44.2,mm
